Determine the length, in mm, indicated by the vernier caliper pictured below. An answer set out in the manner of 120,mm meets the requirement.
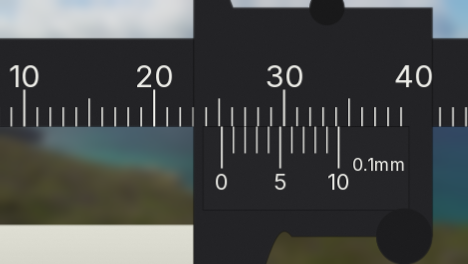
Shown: 25.2,mm
